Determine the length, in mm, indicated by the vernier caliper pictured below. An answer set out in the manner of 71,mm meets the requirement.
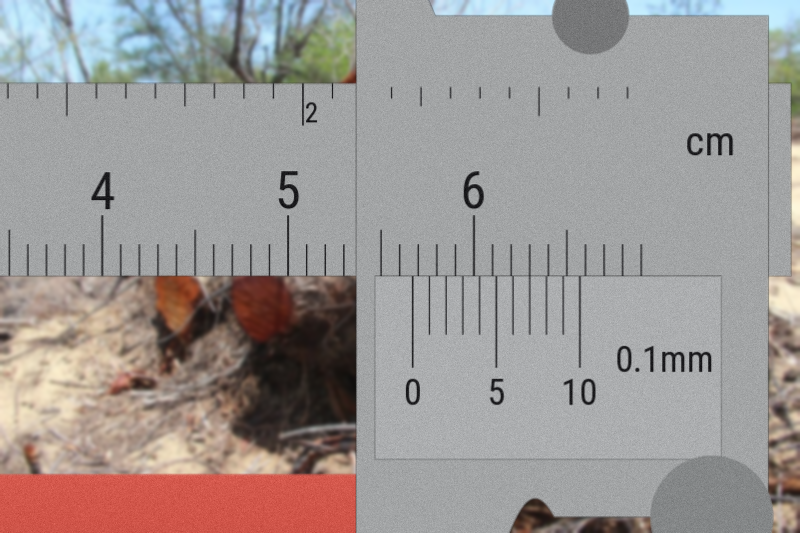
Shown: 56.7,mm
